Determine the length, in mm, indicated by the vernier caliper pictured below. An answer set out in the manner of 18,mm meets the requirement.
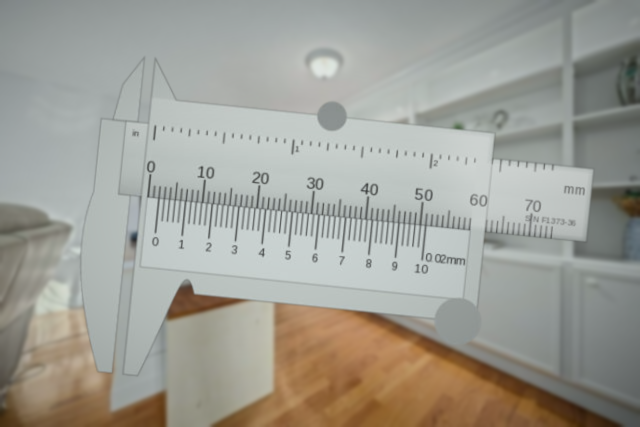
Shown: 2.0,mm
